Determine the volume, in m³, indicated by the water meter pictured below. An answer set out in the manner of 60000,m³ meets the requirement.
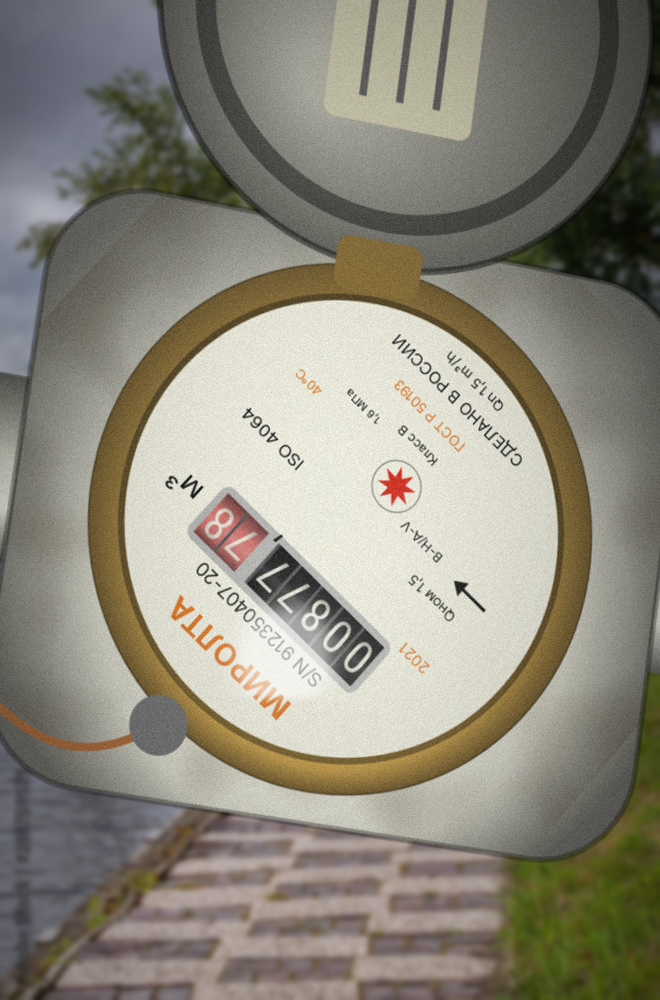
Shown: 877.78,m³
